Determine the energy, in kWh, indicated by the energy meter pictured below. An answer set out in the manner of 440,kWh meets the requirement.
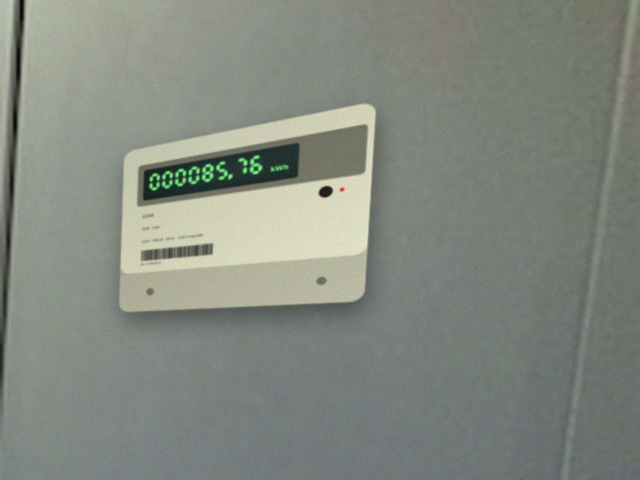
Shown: 85.76,kWh
